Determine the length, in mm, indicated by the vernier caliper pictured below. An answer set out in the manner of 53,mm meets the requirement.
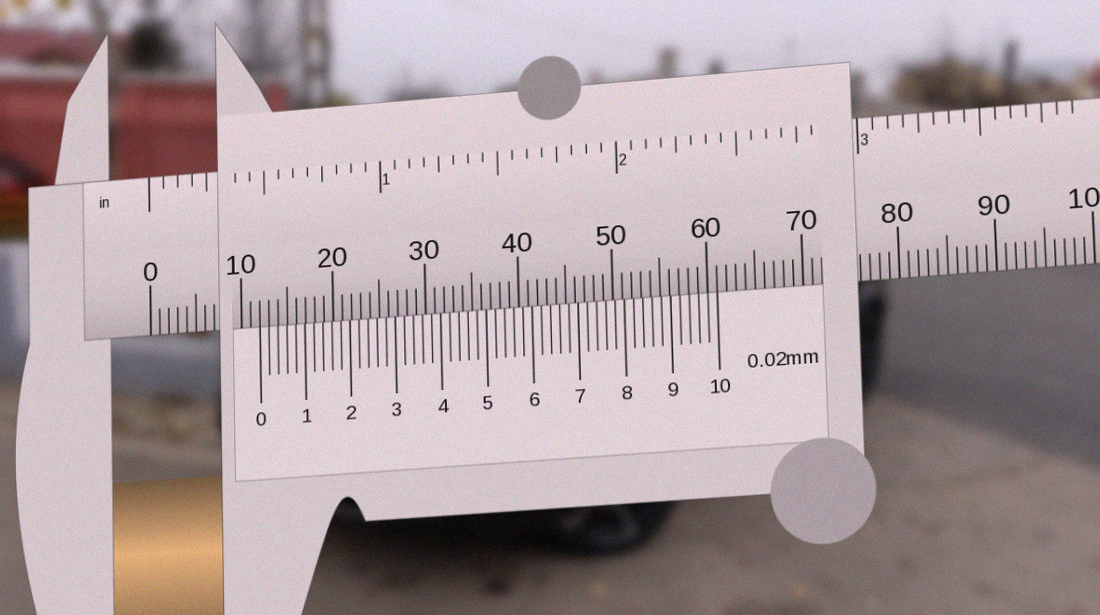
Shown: 12.0,mm
